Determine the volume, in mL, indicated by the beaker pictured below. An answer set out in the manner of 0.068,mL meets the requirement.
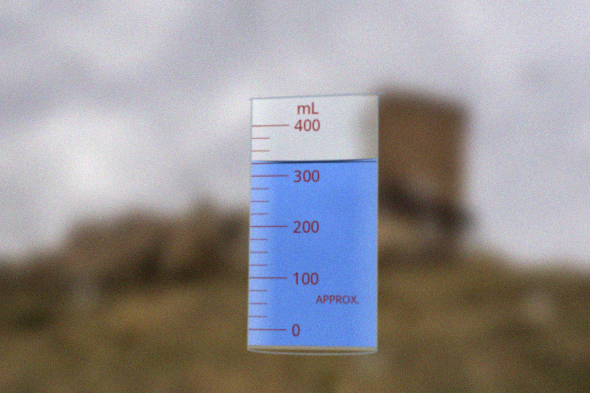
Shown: 325,mL
